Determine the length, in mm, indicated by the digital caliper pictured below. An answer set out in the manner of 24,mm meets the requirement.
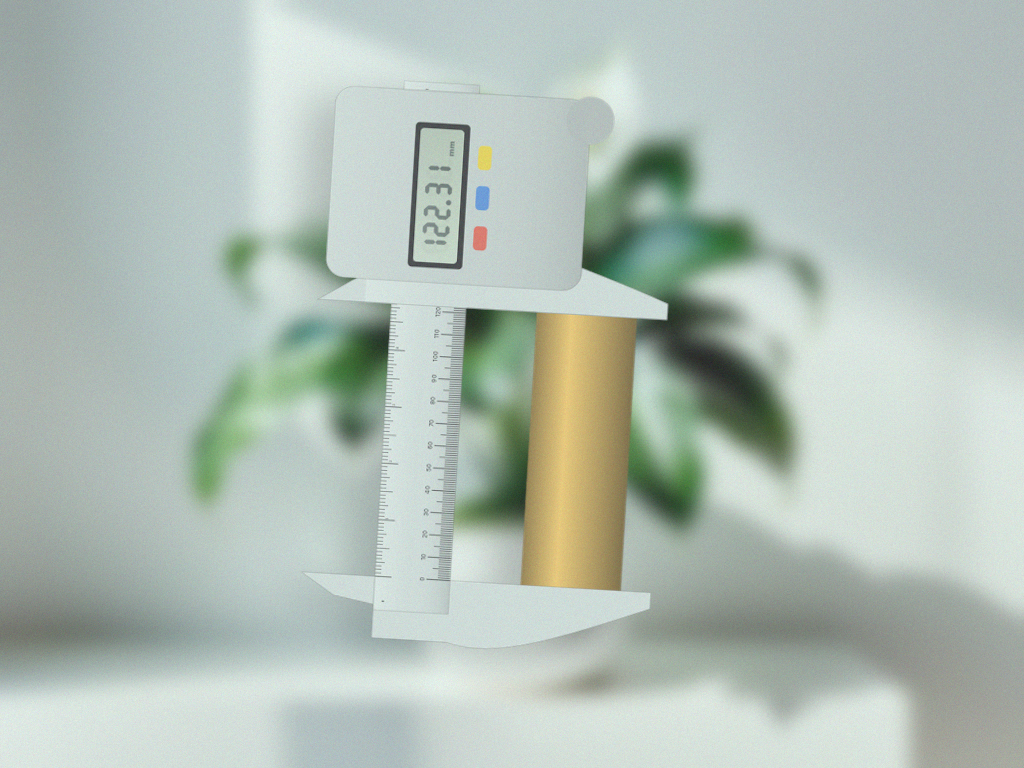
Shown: 122.31,mm
